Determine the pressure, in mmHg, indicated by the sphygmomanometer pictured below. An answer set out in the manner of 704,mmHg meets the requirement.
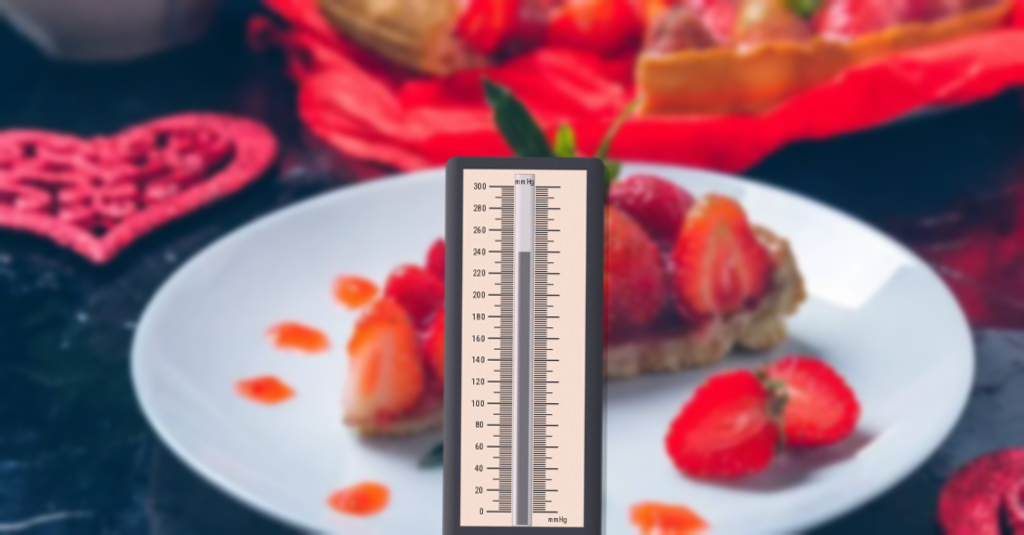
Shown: 240,mmHg
